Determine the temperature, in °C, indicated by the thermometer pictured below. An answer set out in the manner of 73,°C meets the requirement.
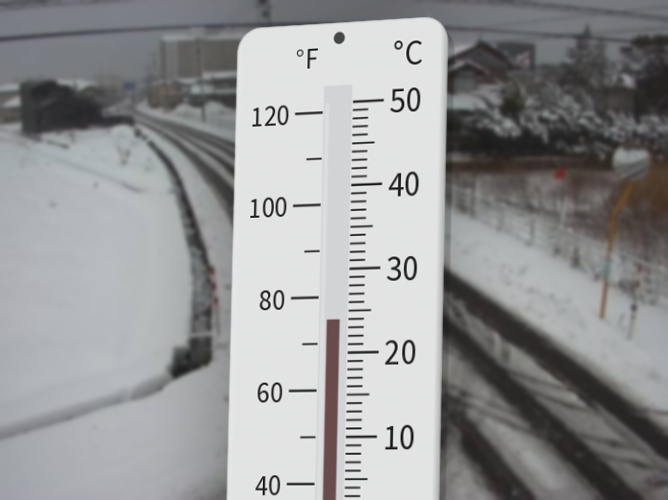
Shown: 24,°C
